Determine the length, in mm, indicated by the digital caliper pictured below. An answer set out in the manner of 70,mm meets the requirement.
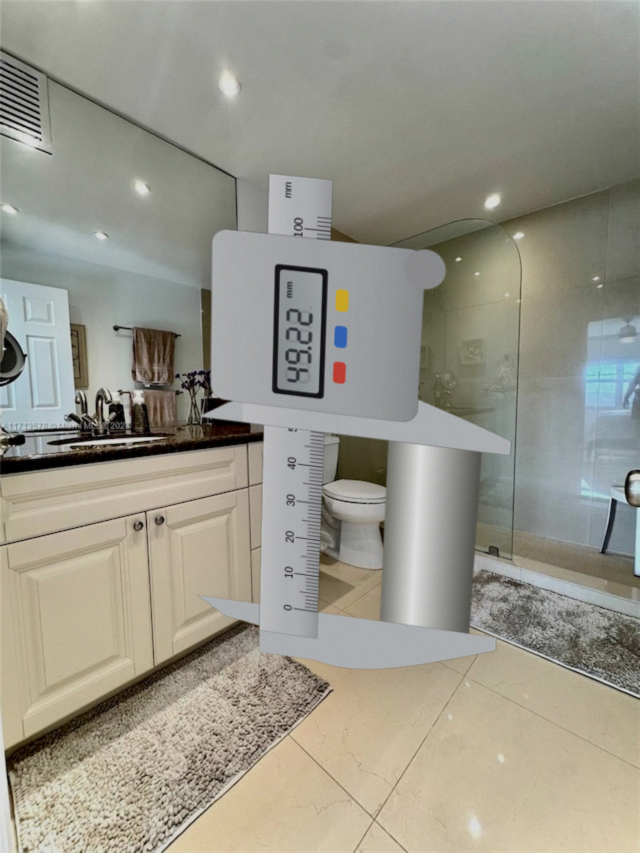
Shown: 49.22,mm
